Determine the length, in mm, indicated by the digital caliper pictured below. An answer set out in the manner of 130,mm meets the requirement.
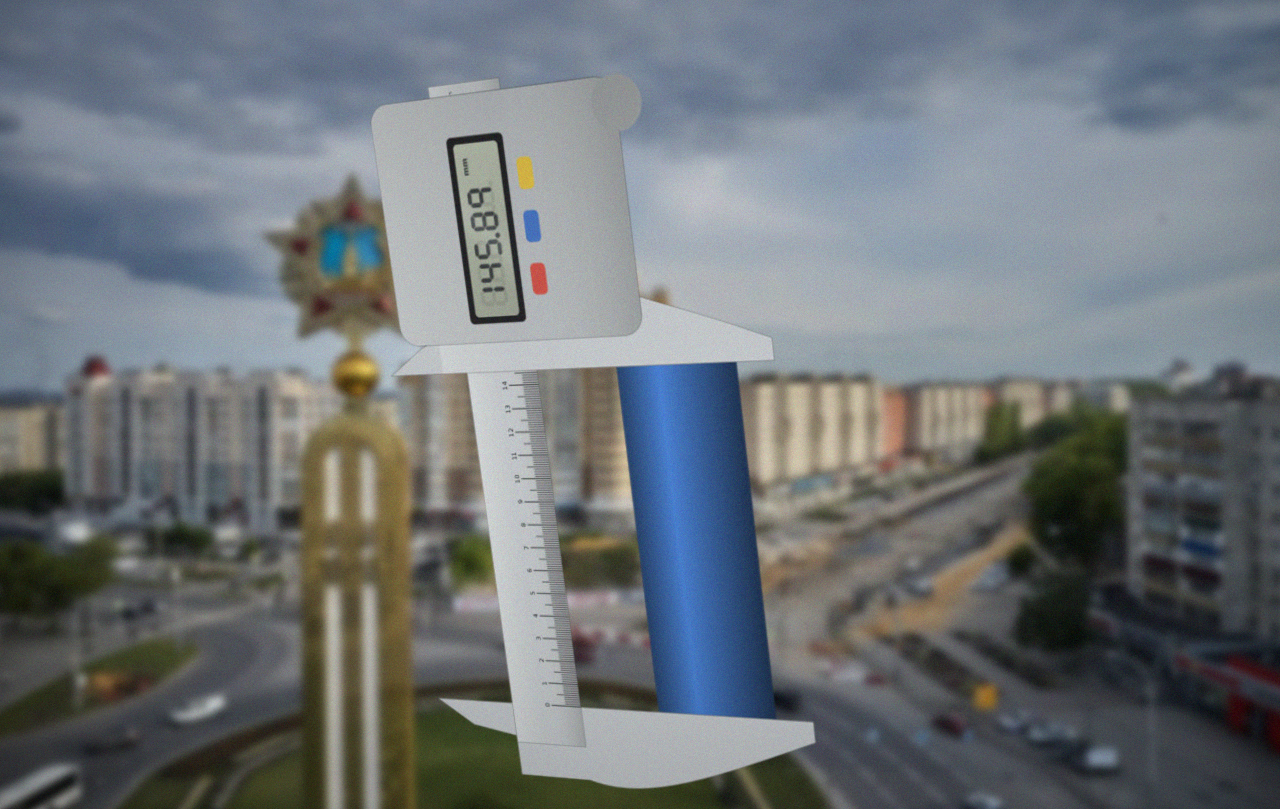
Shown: 145.89,mm
